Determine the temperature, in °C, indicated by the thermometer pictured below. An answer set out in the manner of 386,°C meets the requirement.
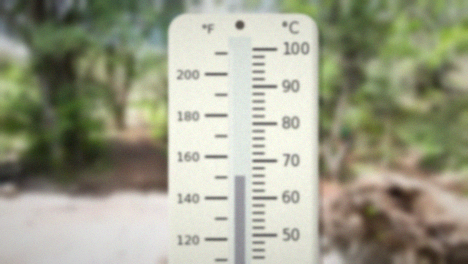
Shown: 66,°C
